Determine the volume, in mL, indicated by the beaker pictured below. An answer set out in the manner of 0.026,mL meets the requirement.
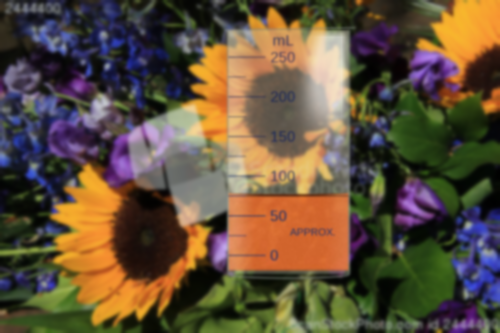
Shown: 75,mL
